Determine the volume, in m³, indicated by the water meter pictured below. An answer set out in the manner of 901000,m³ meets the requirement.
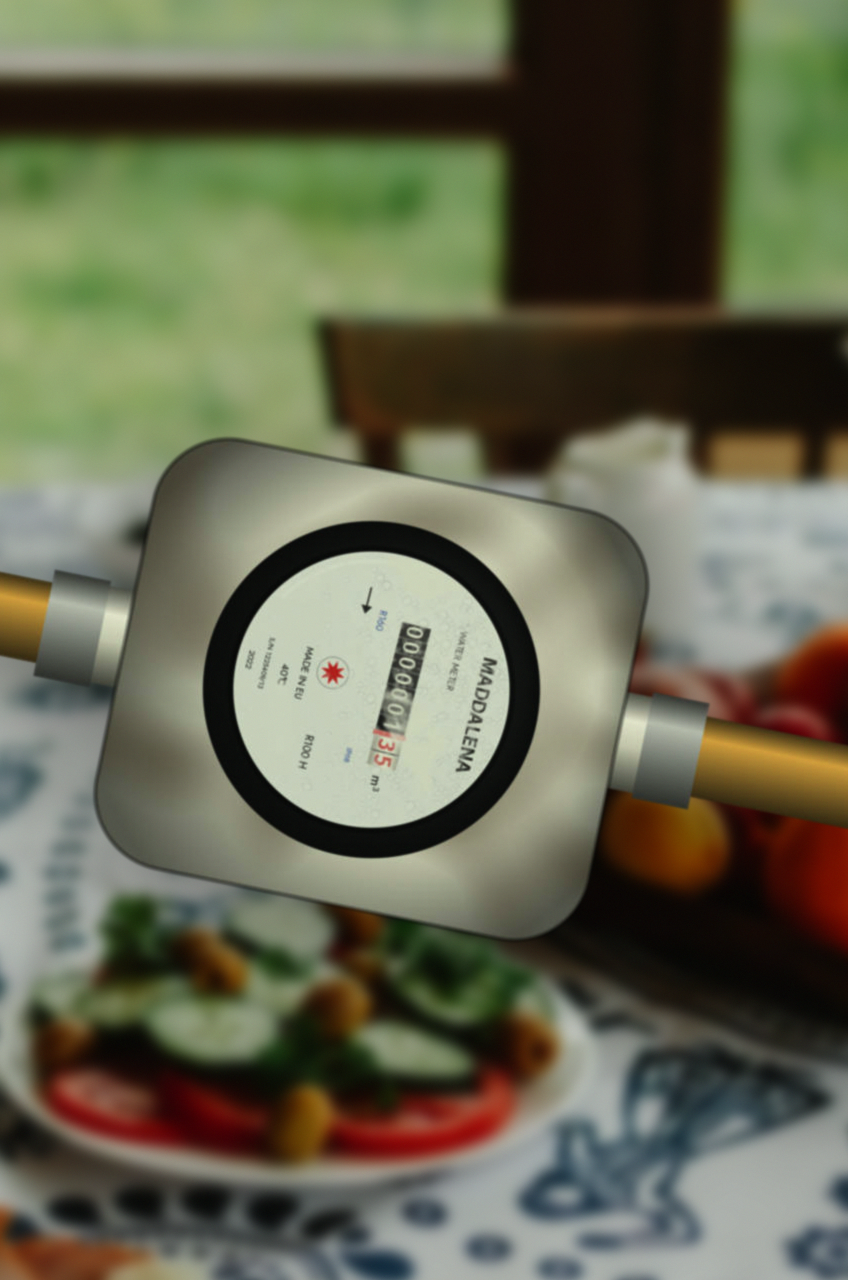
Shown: 1.35,m³
